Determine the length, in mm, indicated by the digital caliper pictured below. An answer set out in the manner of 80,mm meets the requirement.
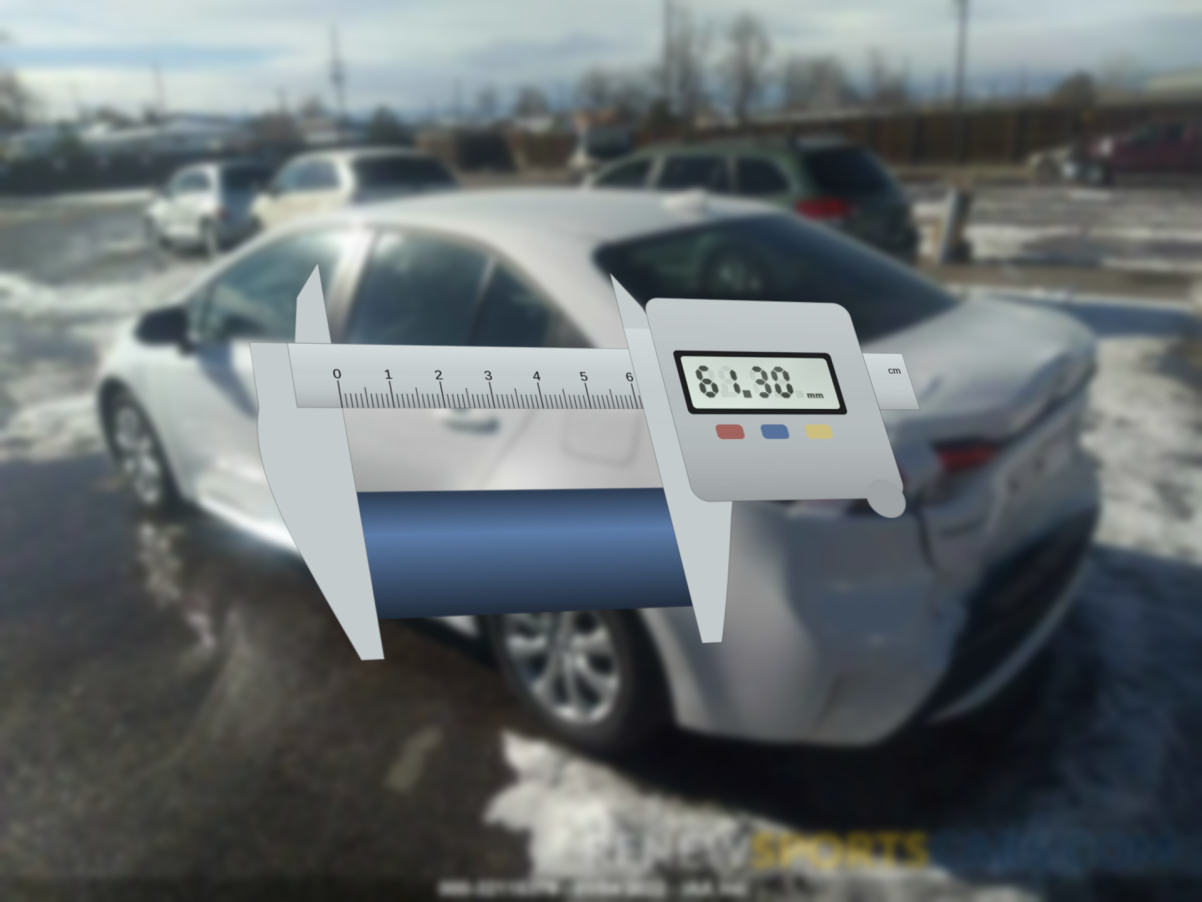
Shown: 61.30,mm
